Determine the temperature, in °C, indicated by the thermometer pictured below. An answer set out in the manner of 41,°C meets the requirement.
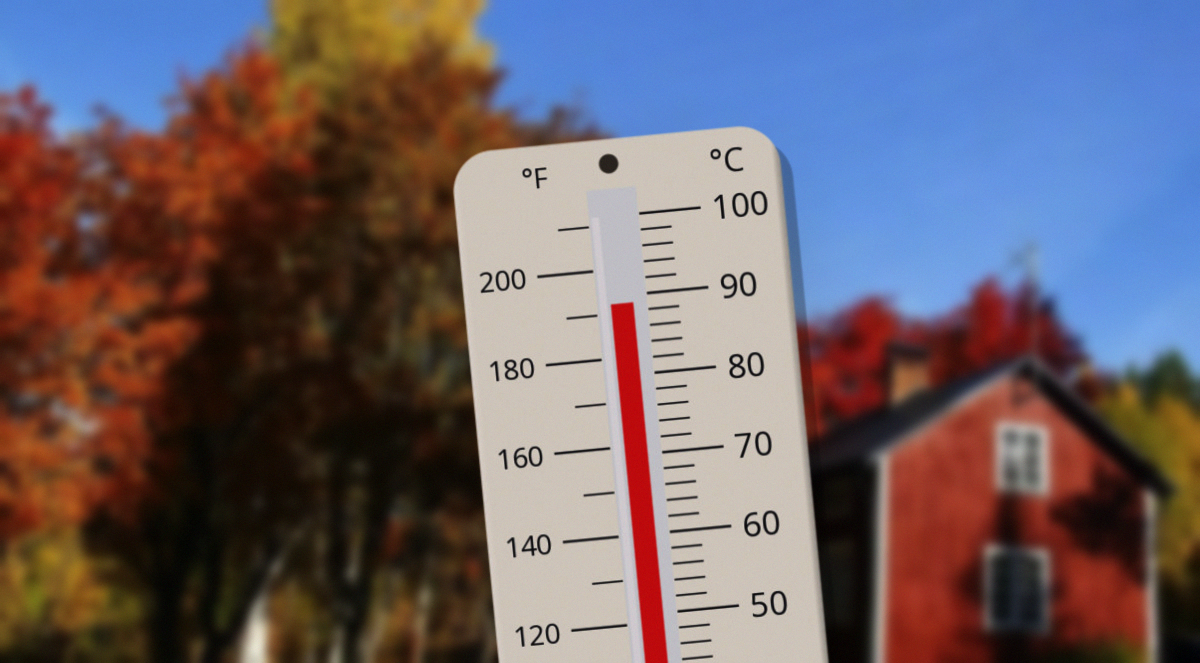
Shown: 89,°C
